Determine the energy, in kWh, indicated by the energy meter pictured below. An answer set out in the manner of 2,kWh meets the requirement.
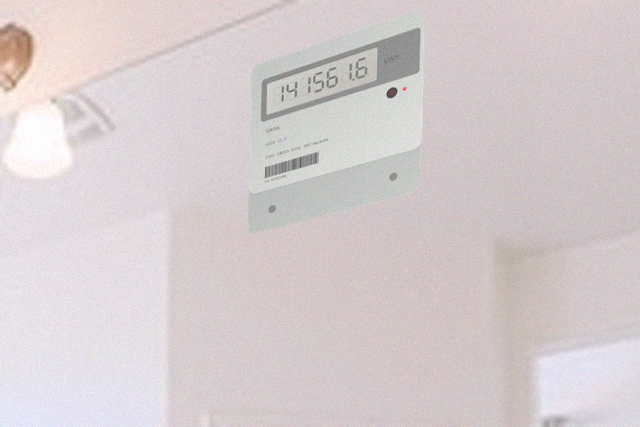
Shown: 141561.6,kWh
